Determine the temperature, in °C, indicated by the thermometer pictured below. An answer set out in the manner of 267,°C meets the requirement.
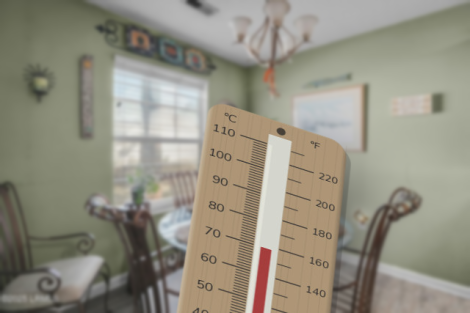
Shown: 70,°C
